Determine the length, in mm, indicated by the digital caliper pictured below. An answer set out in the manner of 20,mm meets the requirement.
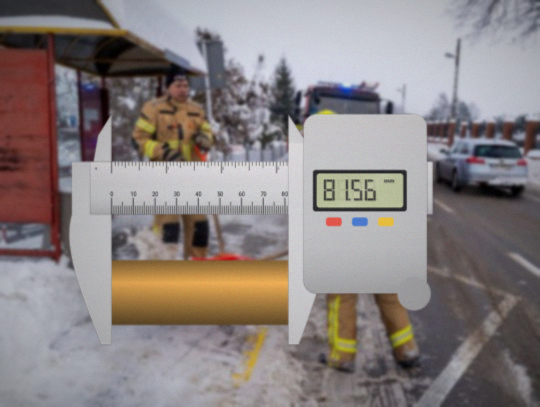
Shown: 81.56,mm
